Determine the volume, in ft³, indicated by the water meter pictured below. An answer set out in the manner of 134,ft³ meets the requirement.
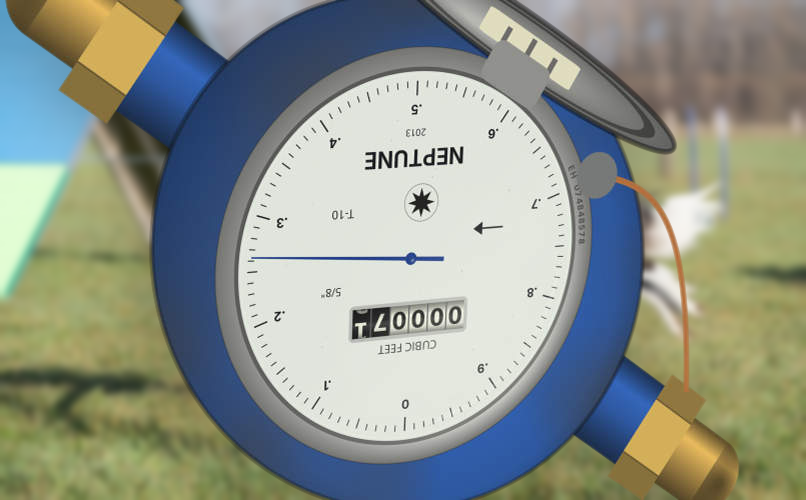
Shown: 71.26,ft³
